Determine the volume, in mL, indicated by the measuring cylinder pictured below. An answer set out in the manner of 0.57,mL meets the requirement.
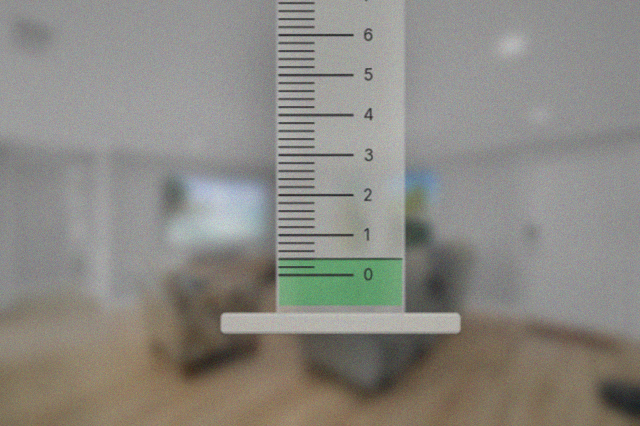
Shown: 0.4,mL
